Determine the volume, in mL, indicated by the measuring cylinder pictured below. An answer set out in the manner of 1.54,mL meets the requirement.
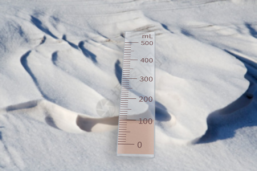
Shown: 100,mL
